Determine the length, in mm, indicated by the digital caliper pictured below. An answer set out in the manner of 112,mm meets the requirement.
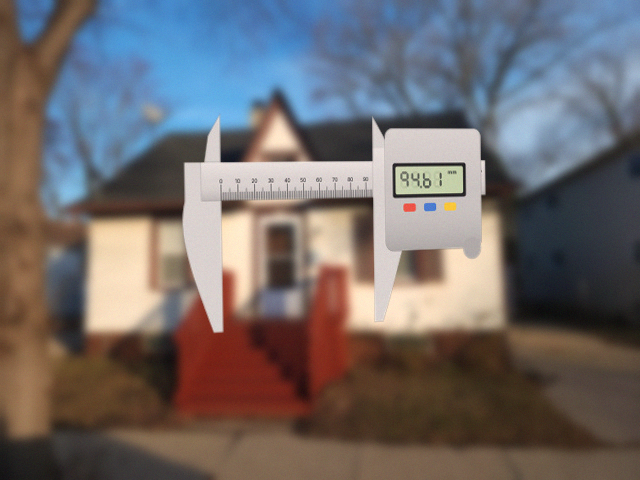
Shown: 94.61,mm
